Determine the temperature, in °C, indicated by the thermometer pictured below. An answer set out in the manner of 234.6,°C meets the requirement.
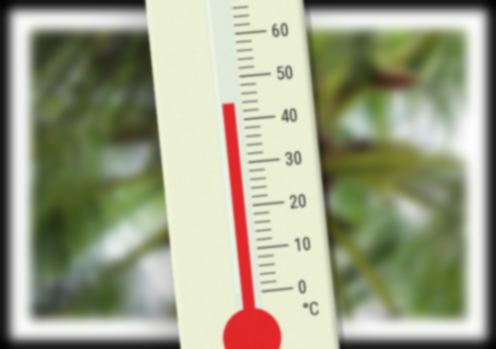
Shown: 44,°C
